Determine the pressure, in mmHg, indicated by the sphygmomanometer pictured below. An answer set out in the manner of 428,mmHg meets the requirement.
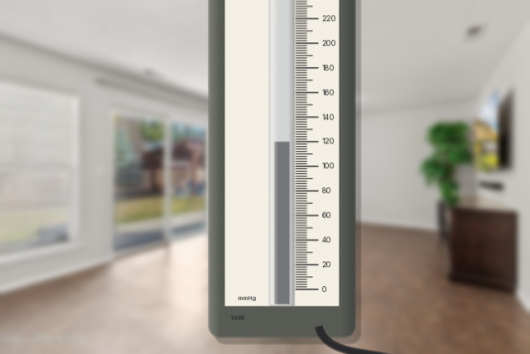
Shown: 120,mmHg
